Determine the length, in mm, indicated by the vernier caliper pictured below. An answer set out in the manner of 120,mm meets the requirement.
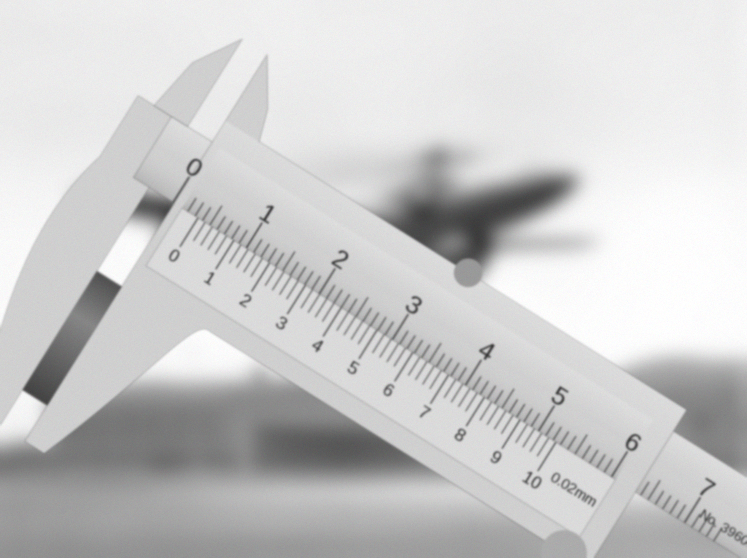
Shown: 3.4,mm
